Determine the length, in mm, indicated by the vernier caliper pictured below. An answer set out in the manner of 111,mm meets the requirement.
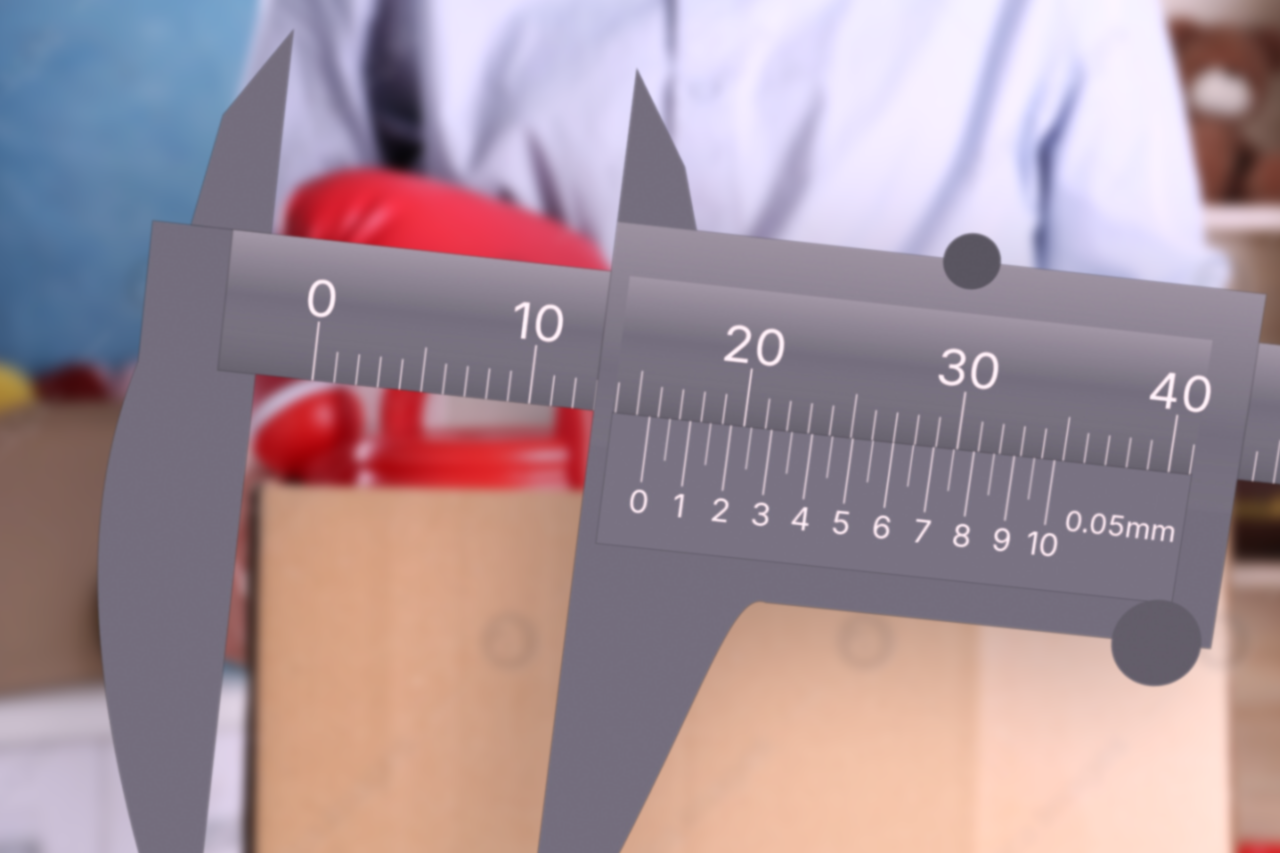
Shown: 15.6,mm
